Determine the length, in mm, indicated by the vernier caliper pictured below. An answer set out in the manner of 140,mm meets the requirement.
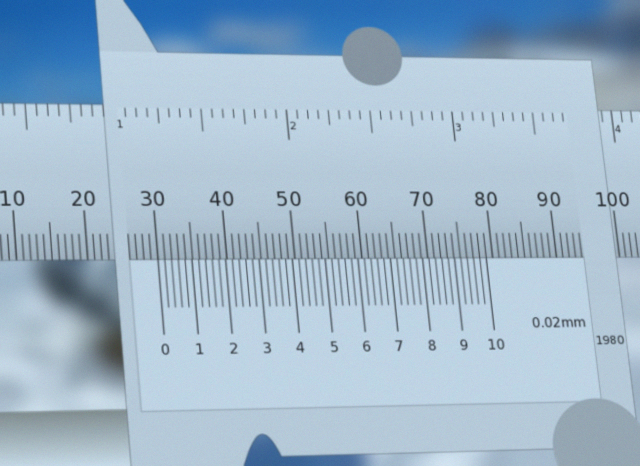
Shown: 30.0,mm
